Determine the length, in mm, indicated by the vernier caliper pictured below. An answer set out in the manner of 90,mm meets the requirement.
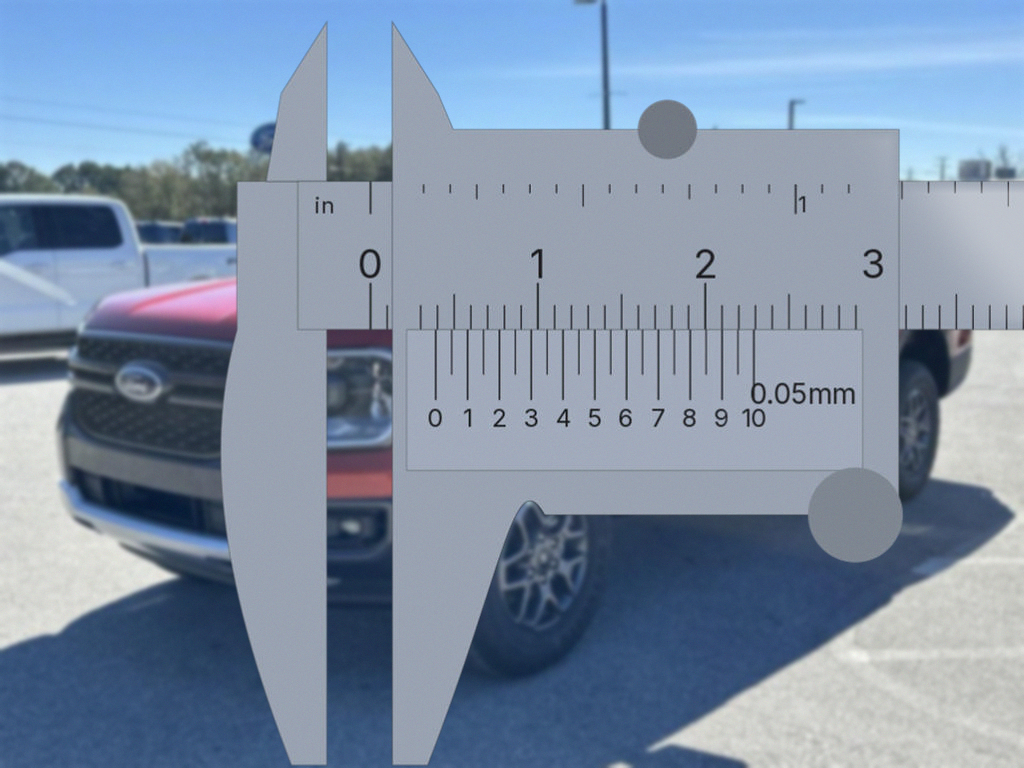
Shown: 3.9,mm
